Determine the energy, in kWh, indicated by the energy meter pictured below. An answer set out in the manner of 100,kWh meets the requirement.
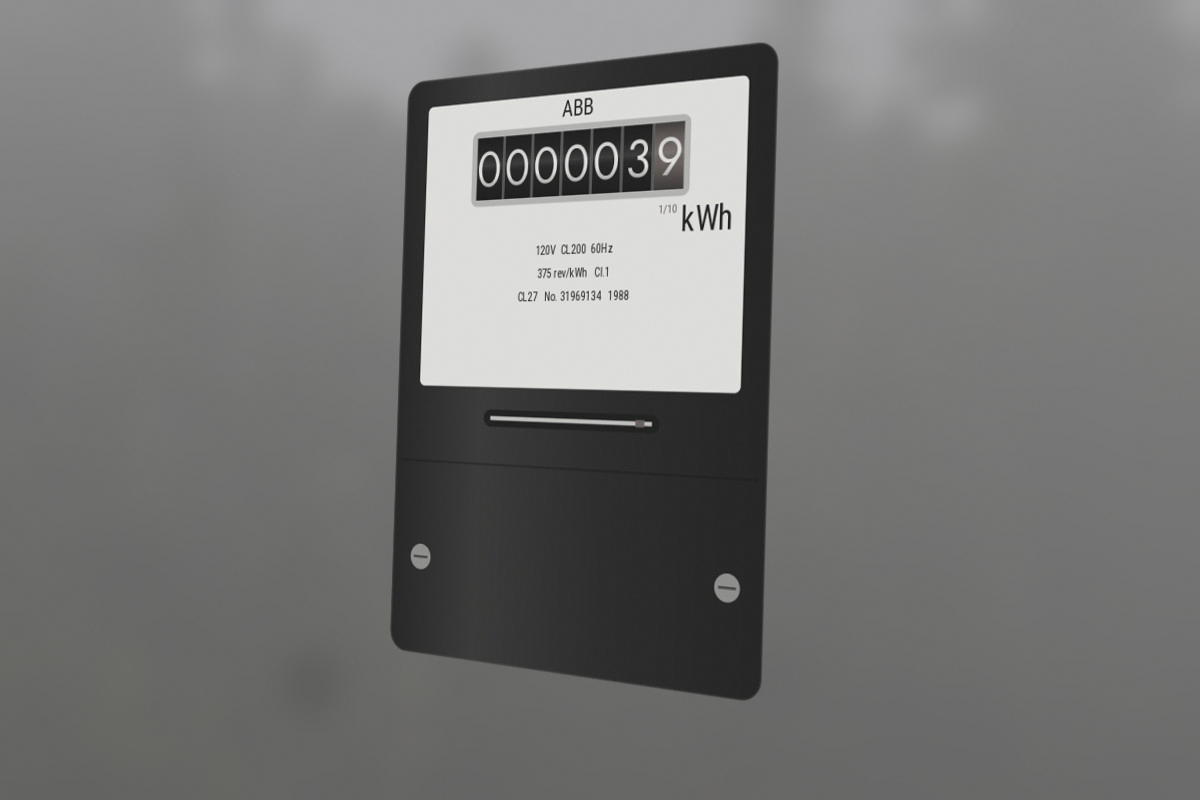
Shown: 3.9,kWh
